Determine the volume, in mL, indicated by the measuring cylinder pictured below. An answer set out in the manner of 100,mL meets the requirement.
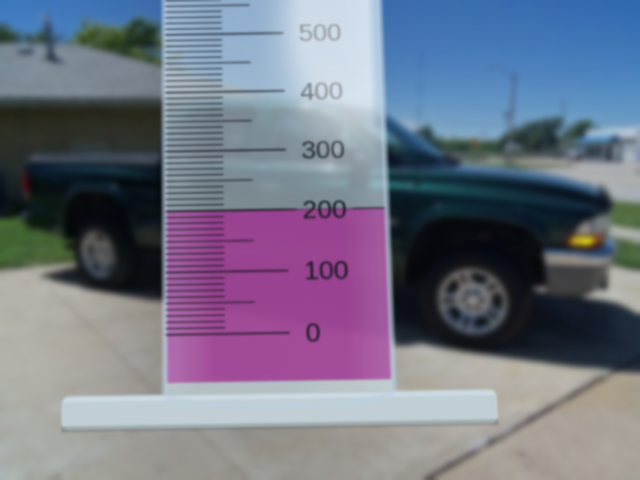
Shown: 200,mL
